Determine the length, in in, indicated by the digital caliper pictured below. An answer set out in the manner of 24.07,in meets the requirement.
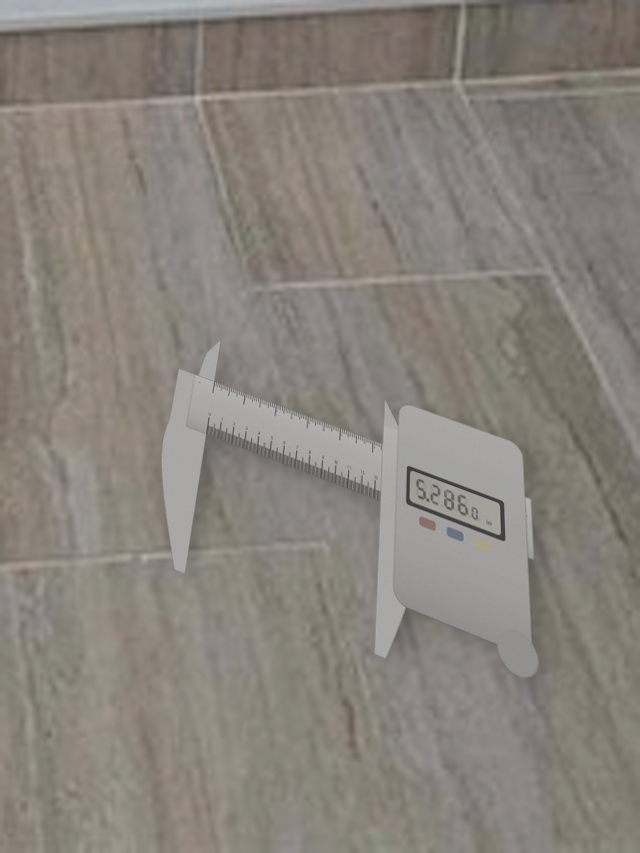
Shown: 5.2860,in
